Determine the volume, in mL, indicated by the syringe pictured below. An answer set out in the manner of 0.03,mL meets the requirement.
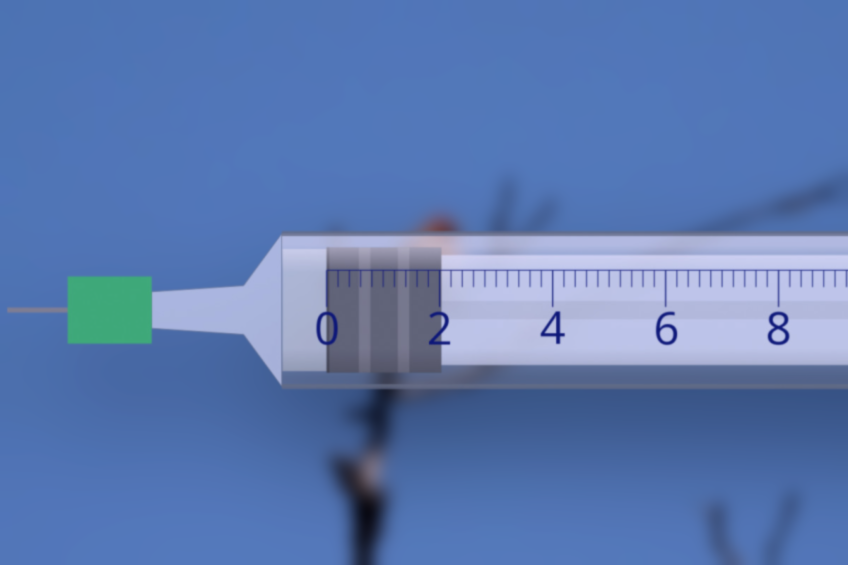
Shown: 0,mL
